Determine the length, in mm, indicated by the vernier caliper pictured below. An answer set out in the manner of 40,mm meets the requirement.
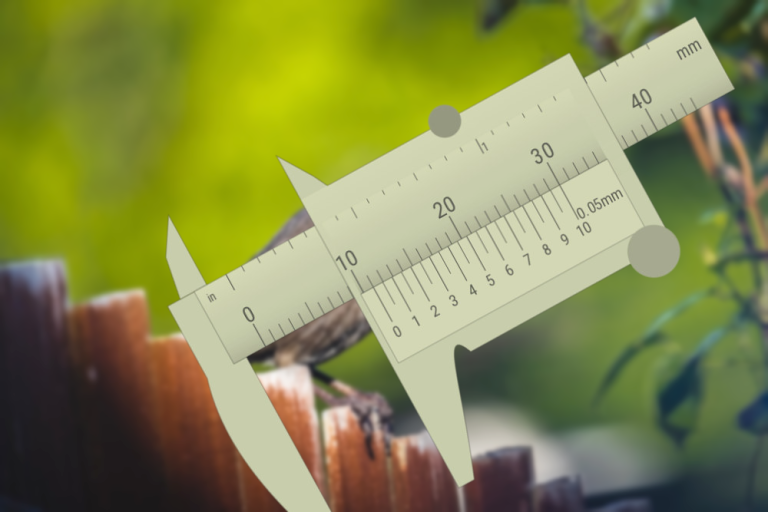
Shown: 11.0,mm
